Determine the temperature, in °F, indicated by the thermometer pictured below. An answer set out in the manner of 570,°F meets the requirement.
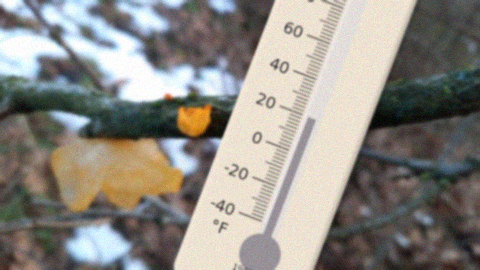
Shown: 20,°F
